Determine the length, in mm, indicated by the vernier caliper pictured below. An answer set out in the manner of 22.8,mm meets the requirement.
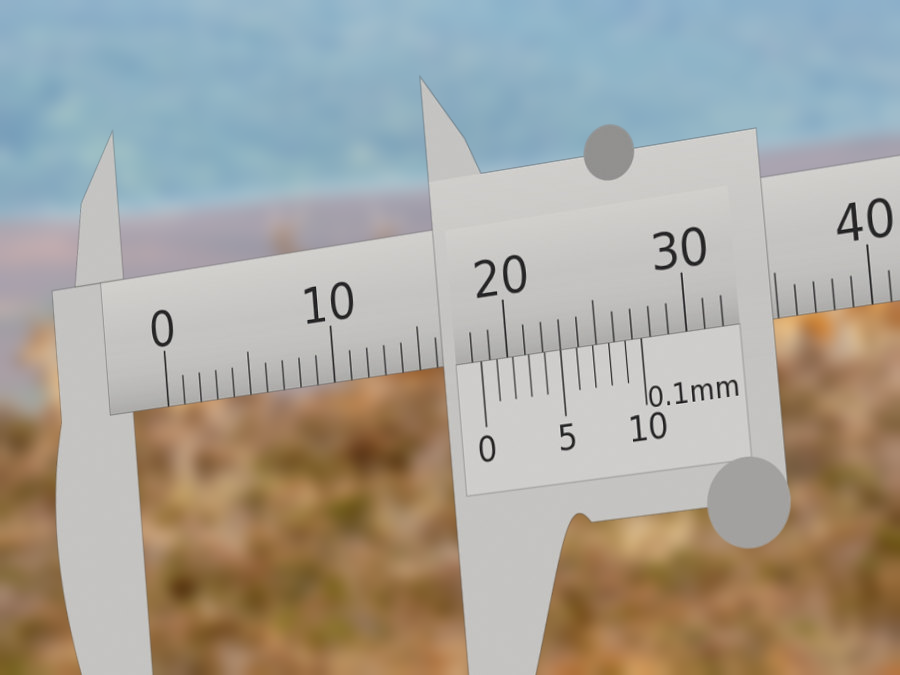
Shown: 18.5,mm
